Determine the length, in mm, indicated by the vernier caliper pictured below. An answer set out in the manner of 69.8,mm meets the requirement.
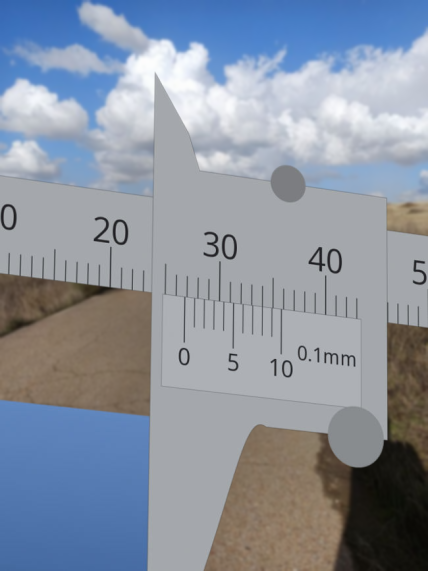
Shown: 26.8,mm
